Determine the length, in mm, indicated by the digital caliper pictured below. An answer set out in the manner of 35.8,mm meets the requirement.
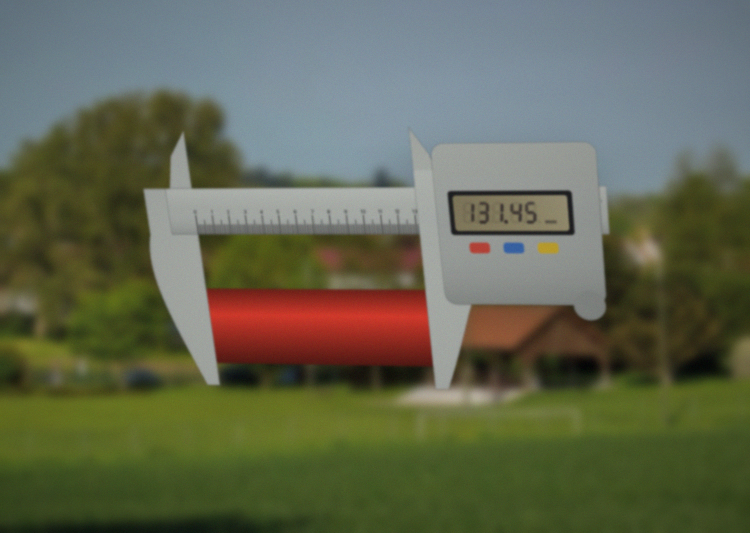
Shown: 131.45,mm
